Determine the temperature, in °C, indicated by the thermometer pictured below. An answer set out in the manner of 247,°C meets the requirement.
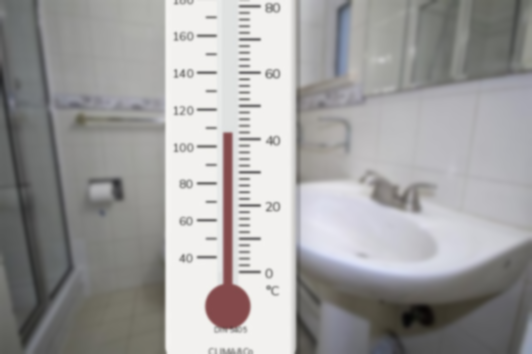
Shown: 42,°C
